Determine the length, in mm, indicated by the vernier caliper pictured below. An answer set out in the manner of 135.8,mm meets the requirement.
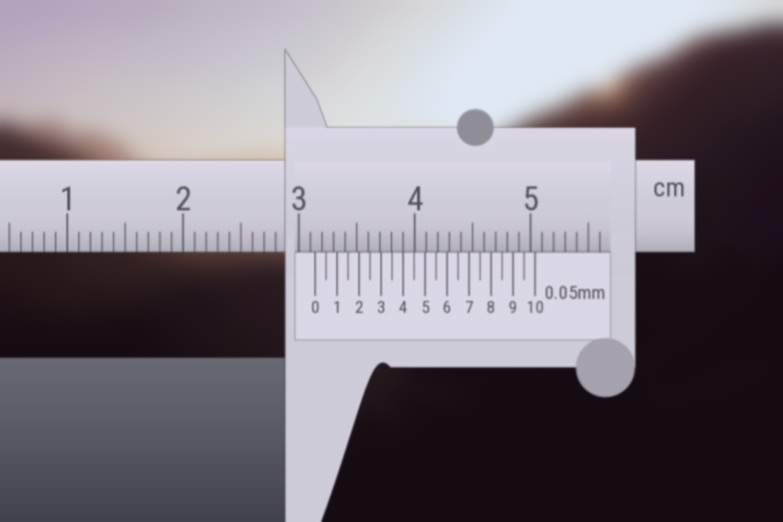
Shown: 31.4,mm
